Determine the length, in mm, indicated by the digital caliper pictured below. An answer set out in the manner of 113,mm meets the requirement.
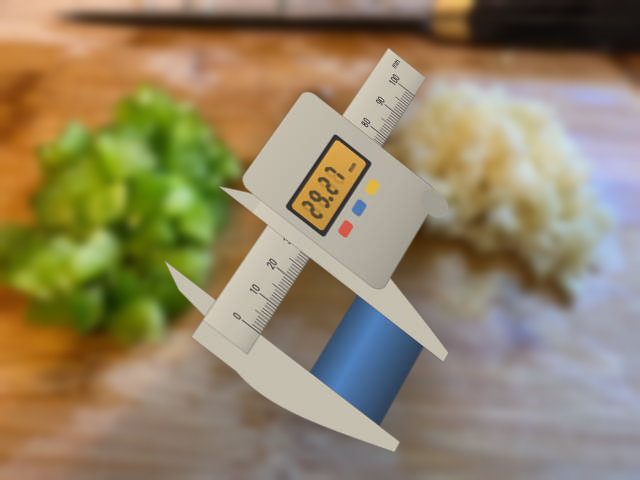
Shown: 29.27,mm
